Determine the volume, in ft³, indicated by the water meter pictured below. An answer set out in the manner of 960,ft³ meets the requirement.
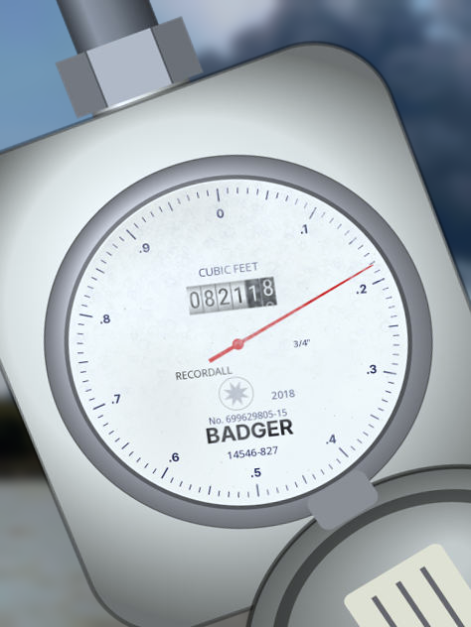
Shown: 82118.18,ft³
